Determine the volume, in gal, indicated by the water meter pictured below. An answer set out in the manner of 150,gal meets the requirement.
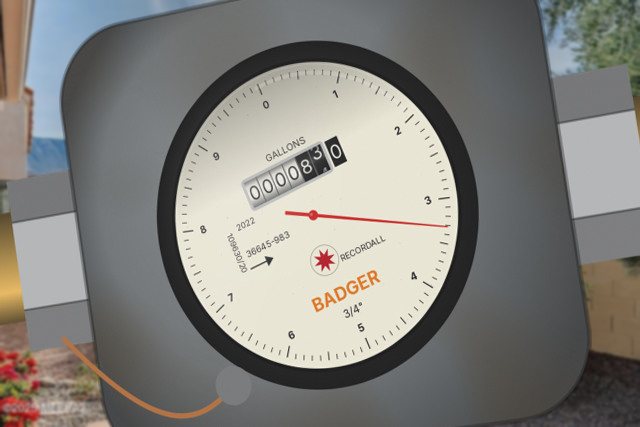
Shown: 833.3,gal
